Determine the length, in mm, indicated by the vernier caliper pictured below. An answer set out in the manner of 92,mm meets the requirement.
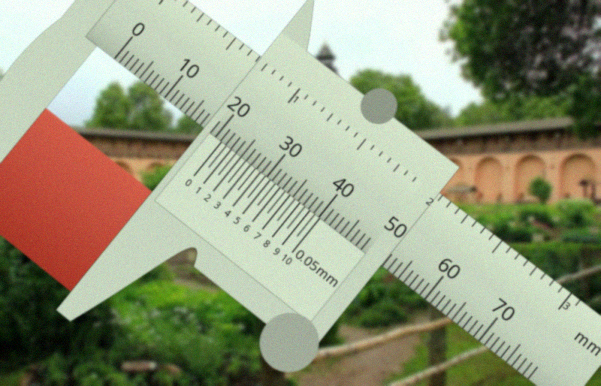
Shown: 21.2,mm
